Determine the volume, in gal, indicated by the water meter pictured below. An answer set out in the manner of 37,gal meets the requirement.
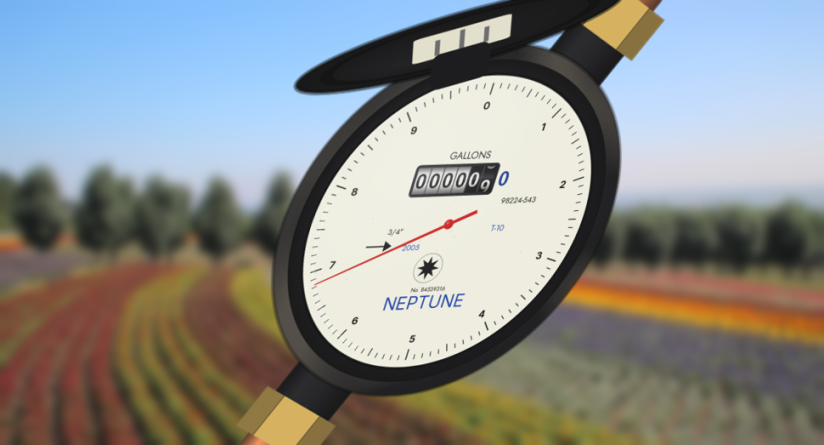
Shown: 86.8,gal
